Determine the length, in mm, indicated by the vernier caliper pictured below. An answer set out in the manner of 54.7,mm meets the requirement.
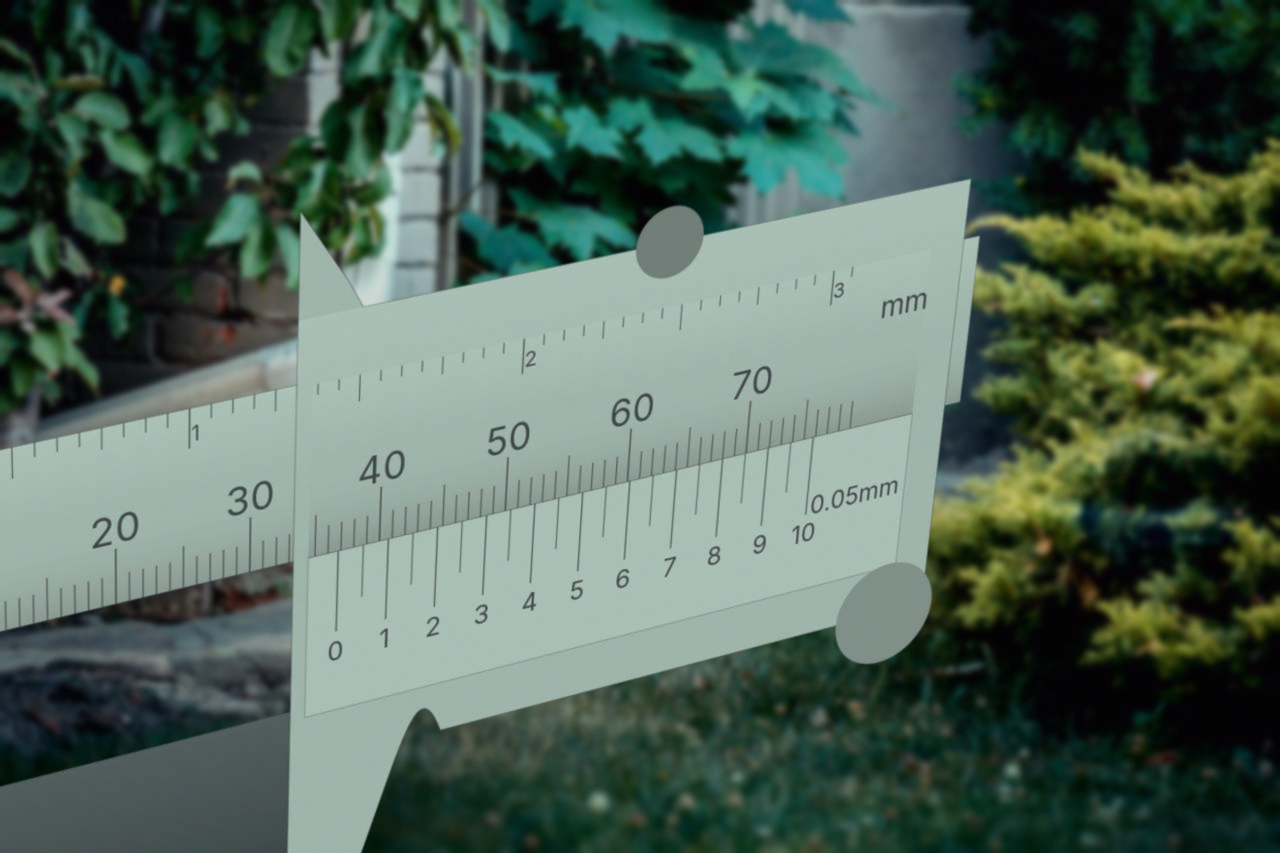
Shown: 36.8,mm
